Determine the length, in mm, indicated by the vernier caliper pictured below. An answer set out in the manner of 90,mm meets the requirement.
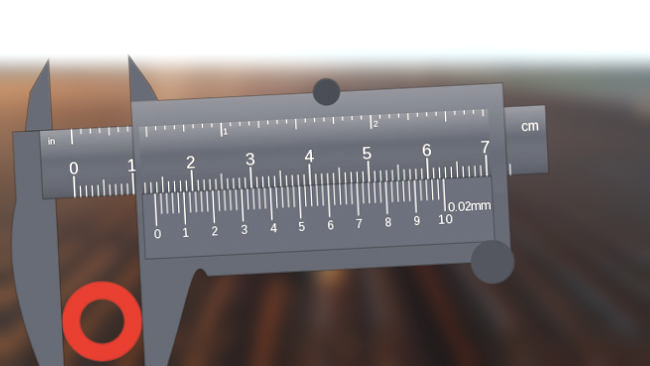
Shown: 13.6,mm
